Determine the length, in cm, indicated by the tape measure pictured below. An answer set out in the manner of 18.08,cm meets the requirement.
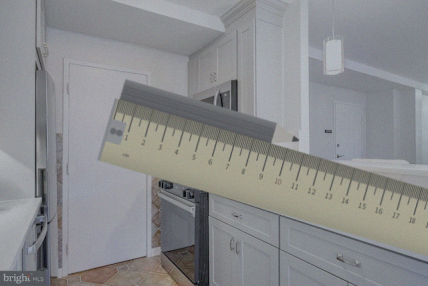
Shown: 10.5,cm
